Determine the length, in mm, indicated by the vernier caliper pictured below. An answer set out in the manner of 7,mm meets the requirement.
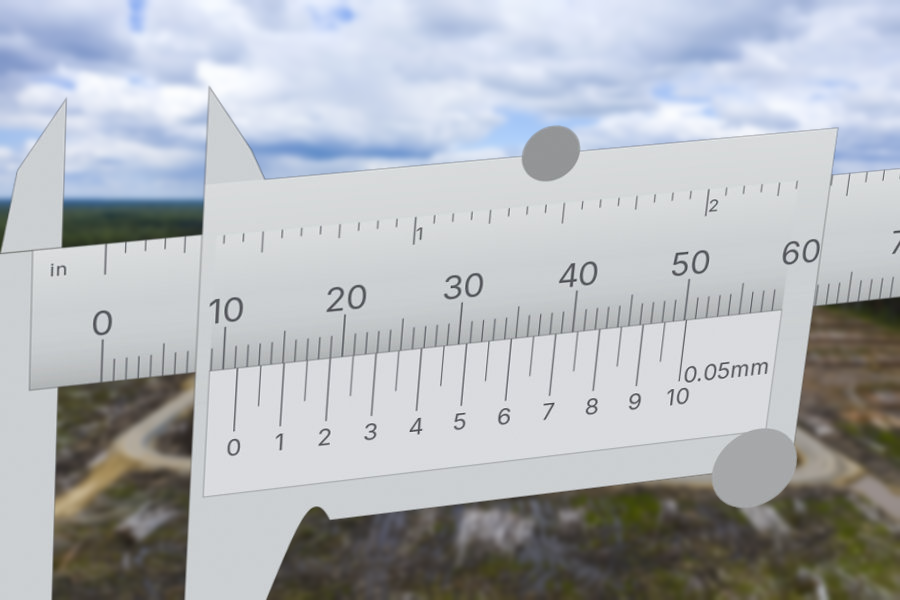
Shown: 11.2,mm
